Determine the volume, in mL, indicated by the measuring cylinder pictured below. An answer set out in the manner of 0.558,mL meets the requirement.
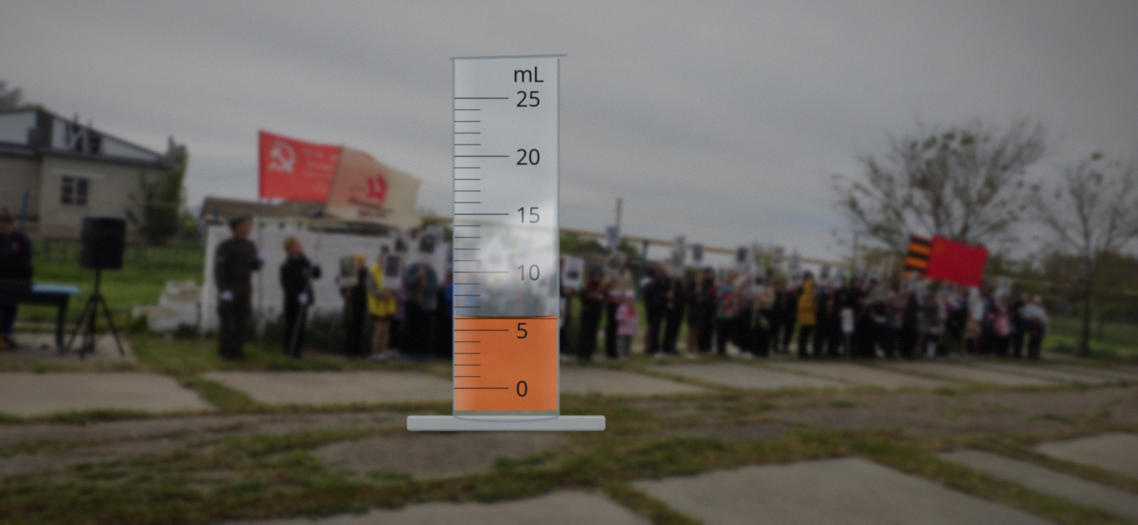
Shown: 6,mL
